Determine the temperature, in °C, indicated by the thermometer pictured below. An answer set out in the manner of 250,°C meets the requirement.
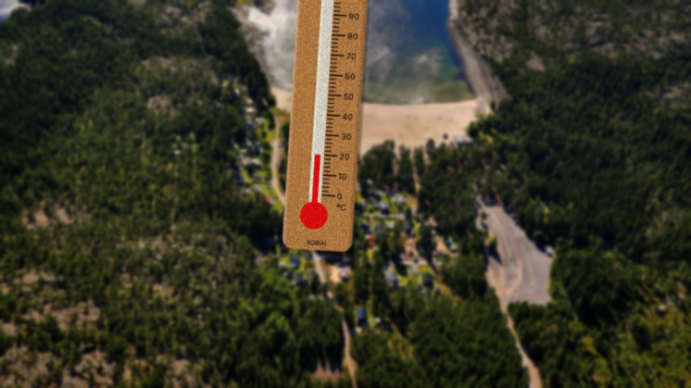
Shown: 20,°C
